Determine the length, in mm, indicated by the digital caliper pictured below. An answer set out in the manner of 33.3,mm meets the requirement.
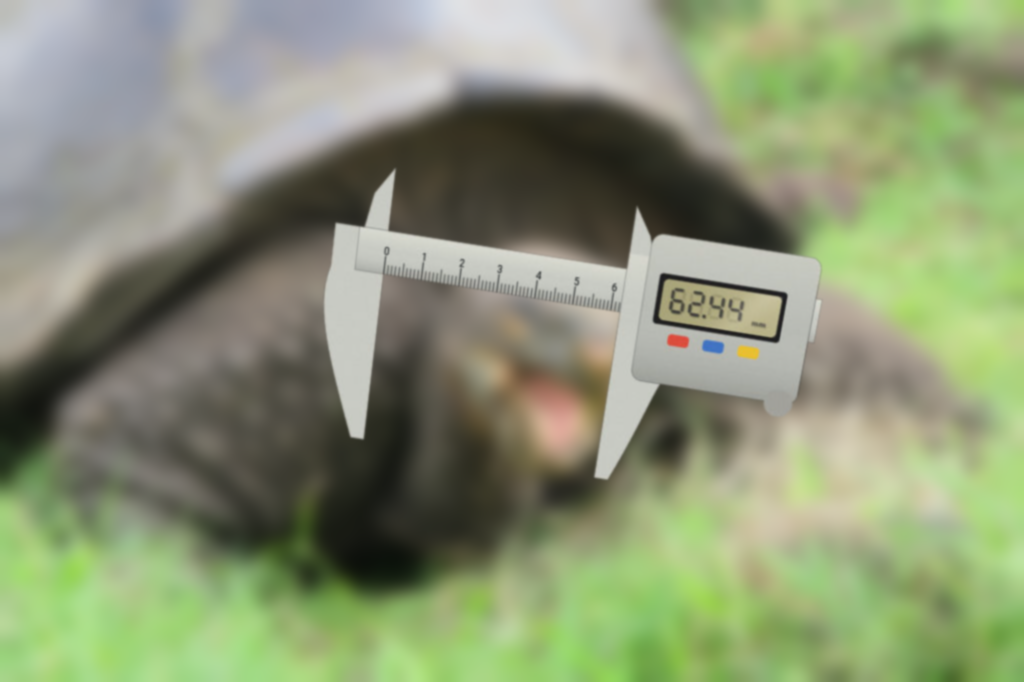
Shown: 62.44,mm
